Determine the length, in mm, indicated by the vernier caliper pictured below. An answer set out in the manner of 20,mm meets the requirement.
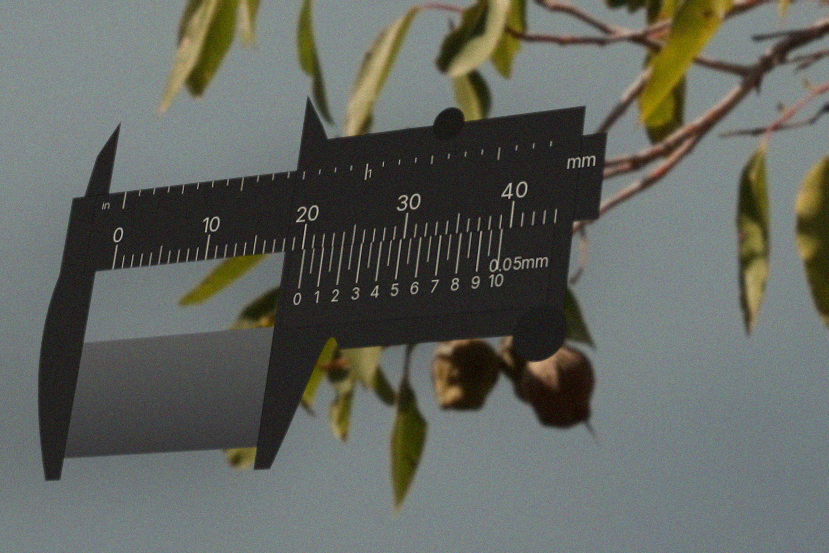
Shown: 20.2,mm
